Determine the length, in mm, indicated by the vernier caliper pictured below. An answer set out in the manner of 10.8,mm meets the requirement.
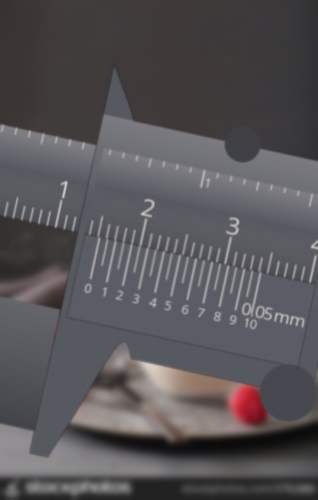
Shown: 15.2,mm
